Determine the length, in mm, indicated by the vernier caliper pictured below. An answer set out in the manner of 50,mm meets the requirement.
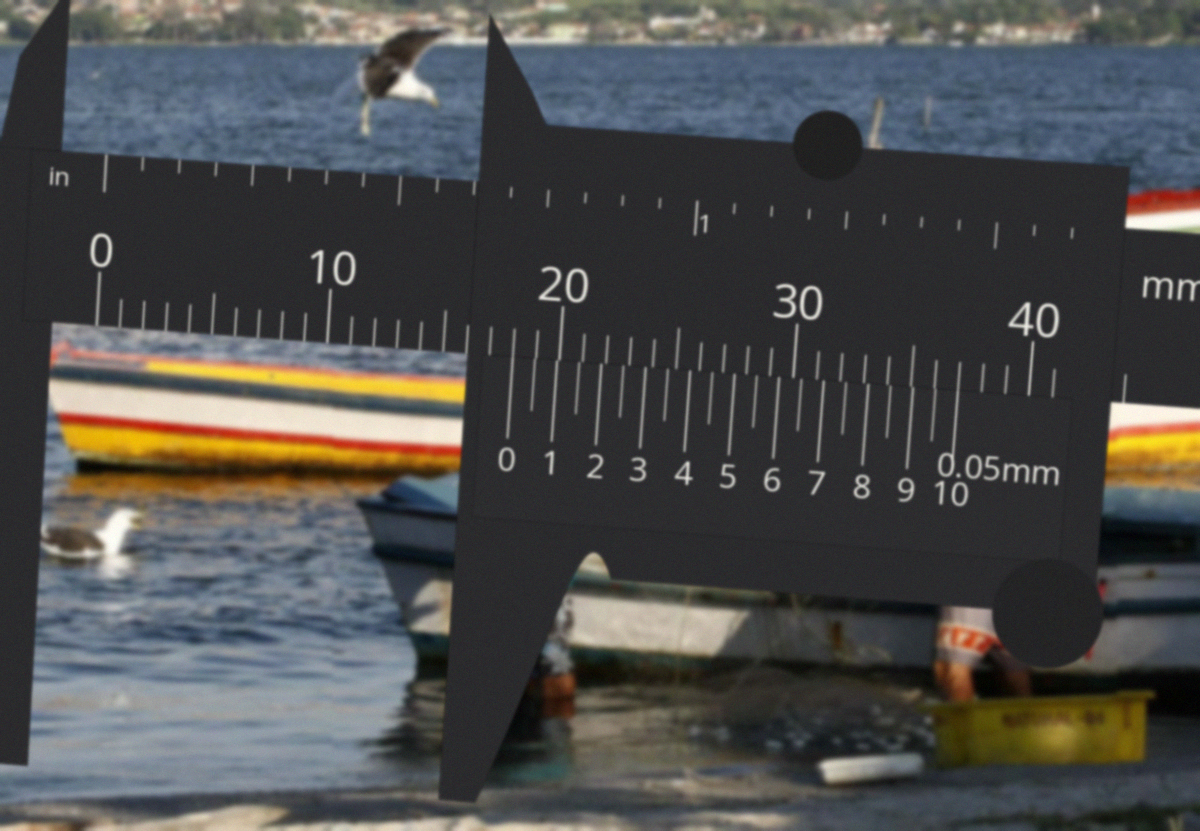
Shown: 18.0,mm
